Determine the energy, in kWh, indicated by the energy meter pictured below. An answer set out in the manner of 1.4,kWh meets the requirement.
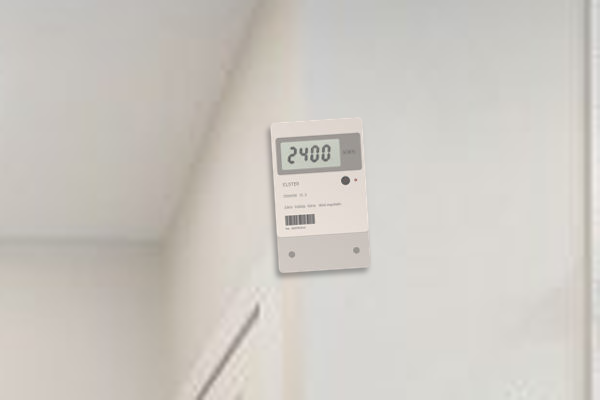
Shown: 2400,kWh
